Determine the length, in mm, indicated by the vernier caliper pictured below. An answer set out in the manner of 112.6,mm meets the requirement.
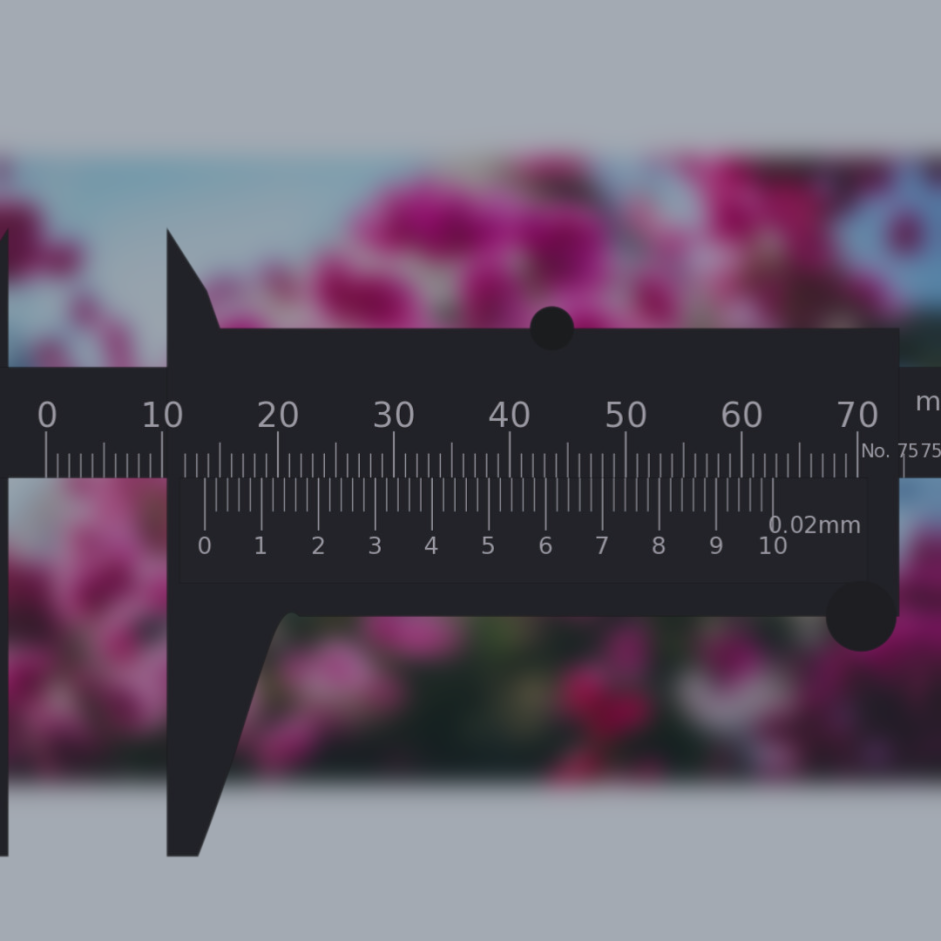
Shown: 13.7,mm
